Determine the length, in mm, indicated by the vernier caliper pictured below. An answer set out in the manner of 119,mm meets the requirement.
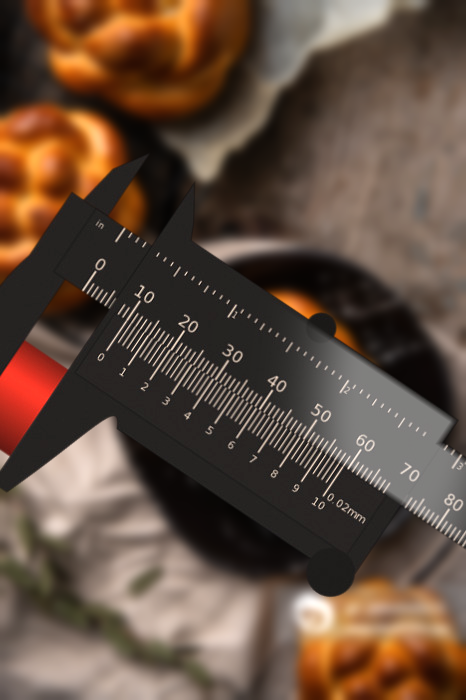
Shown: 10.0,mm
